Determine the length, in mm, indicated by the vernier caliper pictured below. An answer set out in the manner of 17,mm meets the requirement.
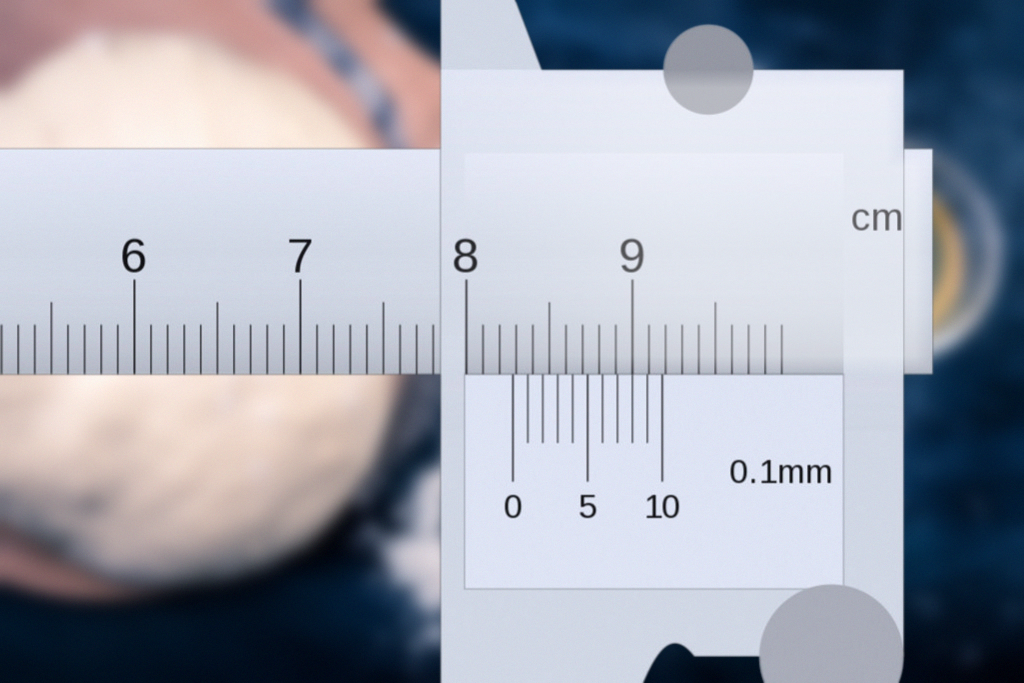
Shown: 82.8,mm
